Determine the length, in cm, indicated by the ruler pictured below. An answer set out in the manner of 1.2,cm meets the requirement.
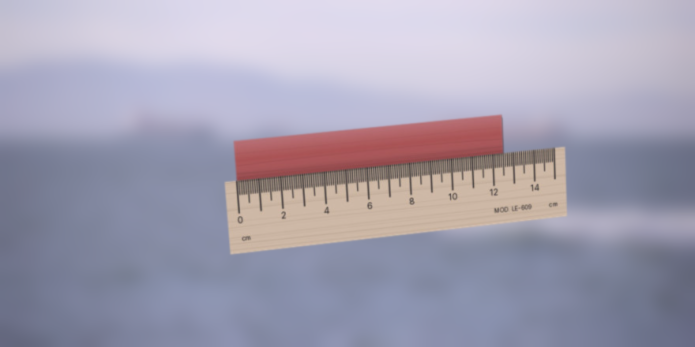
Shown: 12.5,cm
